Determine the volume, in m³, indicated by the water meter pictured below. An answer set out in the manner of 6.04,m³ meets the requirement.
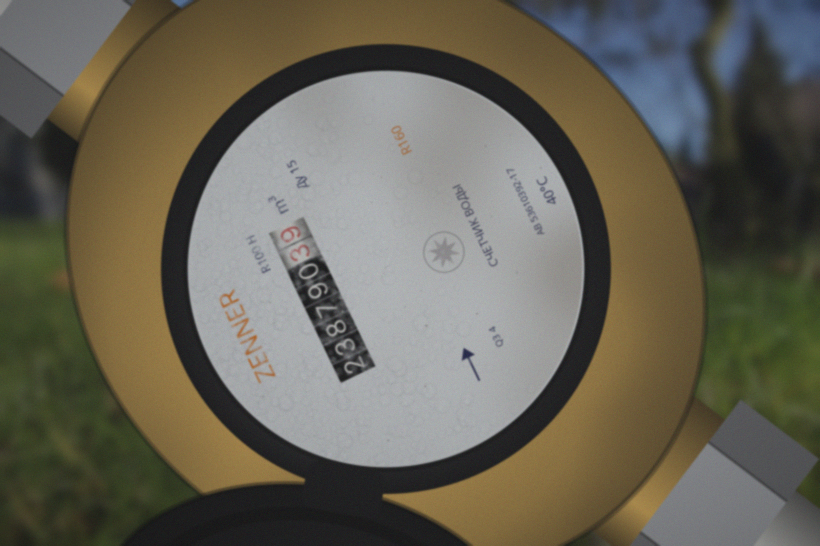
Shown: 238790.39,m³
